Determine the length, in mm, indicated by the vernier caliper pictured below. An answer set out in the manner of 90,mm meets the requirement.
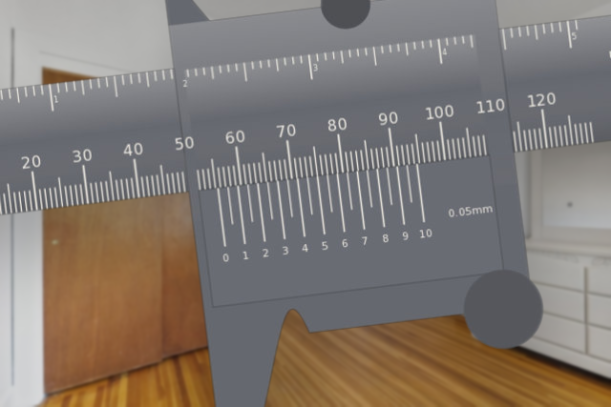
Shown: 55.5,mm
